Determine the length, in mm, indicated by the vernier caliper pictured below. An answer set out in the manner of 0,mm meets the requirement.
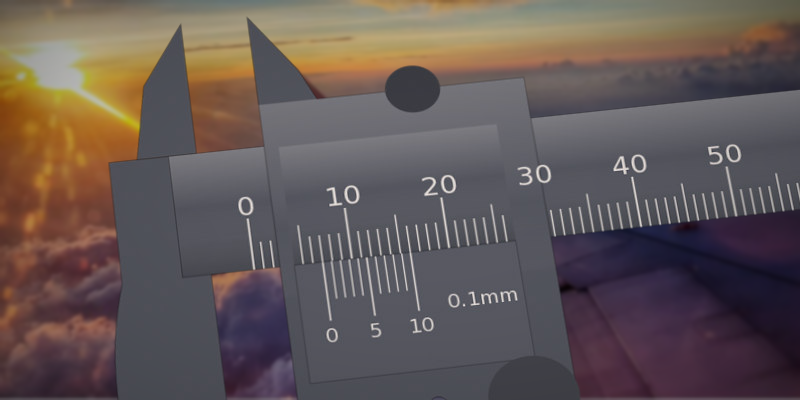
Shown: 7.0,mm
